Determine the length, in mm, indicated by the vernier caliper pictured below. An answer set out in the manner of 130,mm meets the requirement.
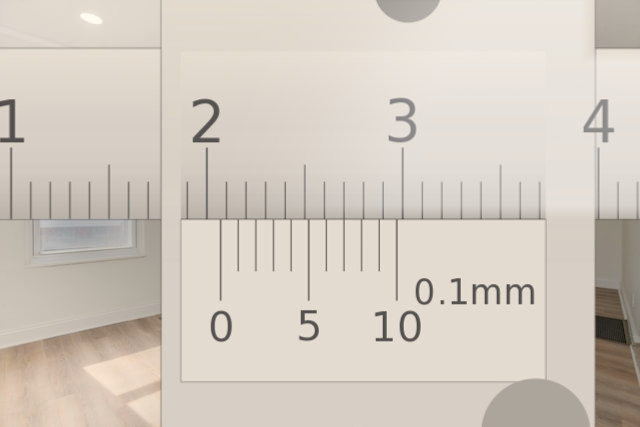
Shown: 20.7,mm
